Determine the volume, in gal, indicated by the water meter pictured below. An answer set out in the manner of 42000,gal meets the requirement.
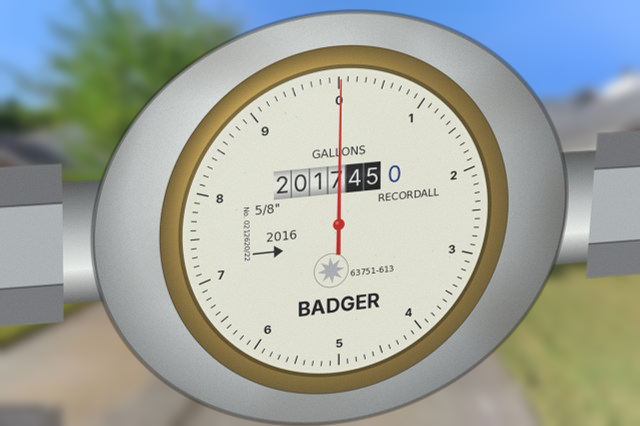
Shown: 2017450.0,gal
